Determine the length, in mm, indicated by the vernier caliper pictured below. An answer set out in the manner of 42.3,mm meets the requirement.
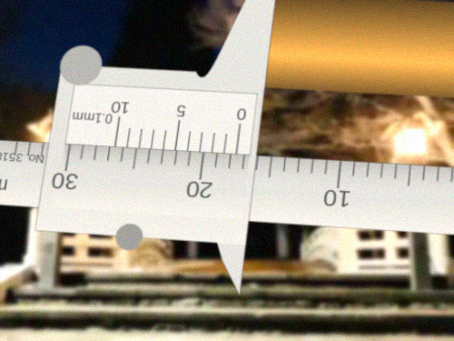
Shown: 17.6,mm
